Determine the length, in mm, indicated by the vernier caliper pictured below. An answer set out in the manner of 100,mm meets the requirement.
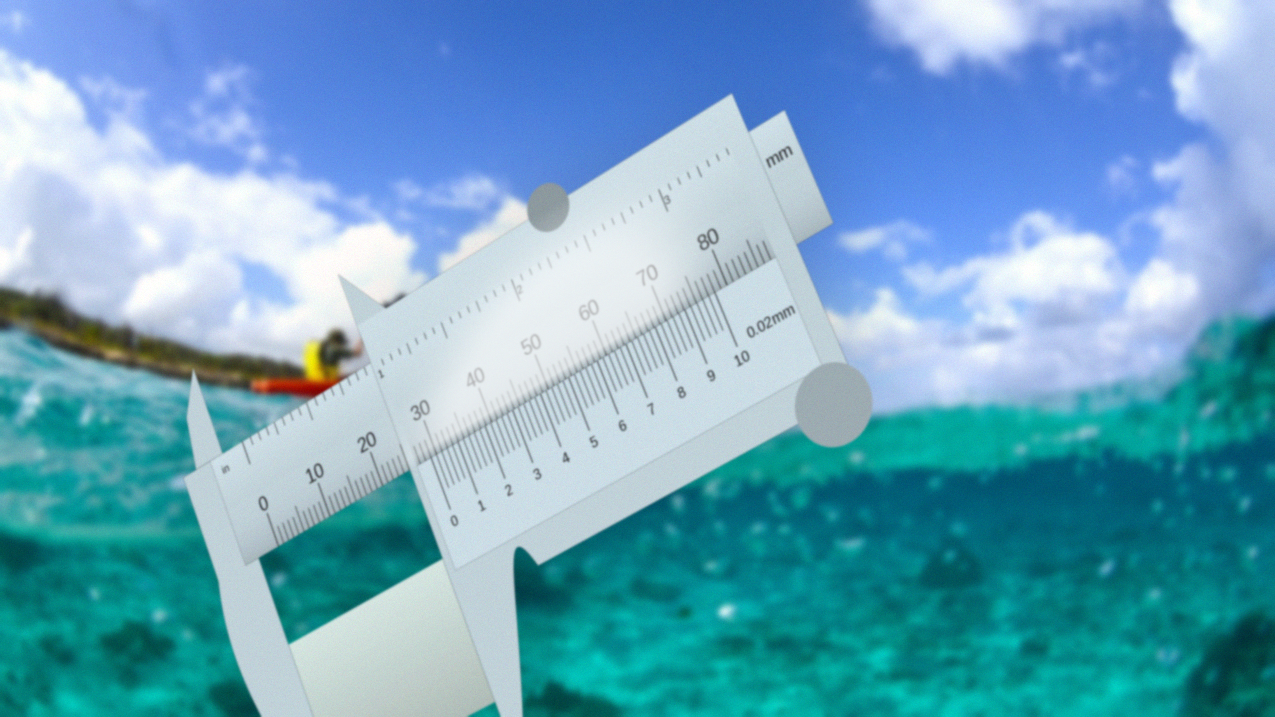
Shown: 29.0,mm
